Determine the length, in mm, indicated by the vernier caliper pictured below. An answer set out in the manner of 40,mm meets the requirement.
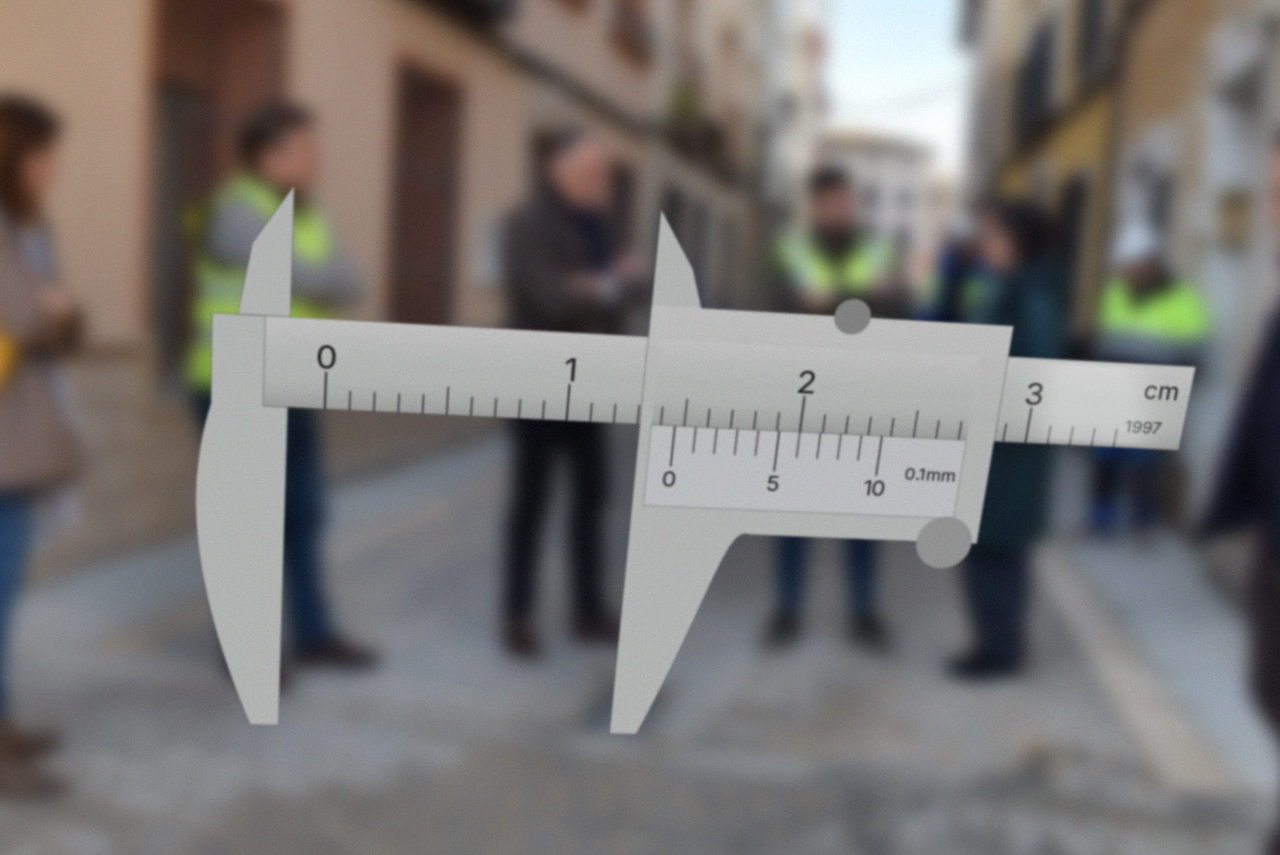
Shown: 14.6,mm
